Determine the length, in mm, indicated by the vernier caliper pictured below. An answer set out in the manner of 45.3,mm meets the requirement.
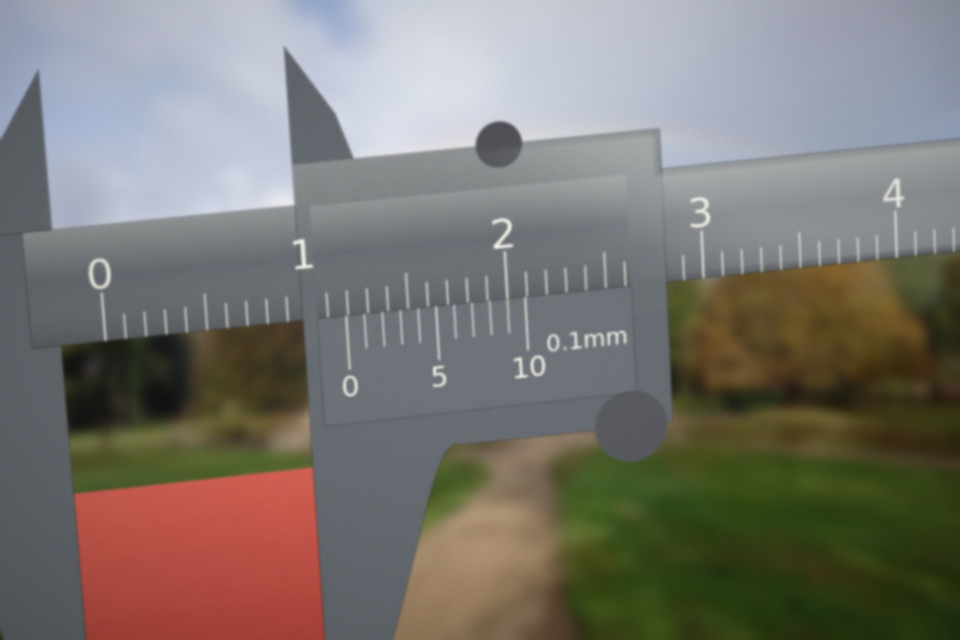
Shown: 11.9,mm
